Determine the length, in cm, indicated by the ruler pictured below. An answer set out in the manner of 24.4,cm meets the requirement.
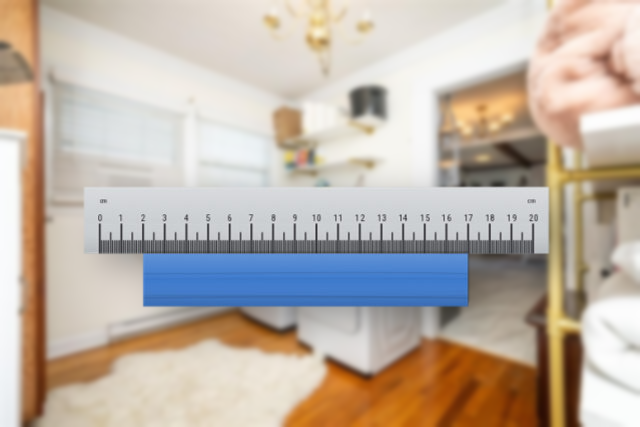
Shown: 15,cm
